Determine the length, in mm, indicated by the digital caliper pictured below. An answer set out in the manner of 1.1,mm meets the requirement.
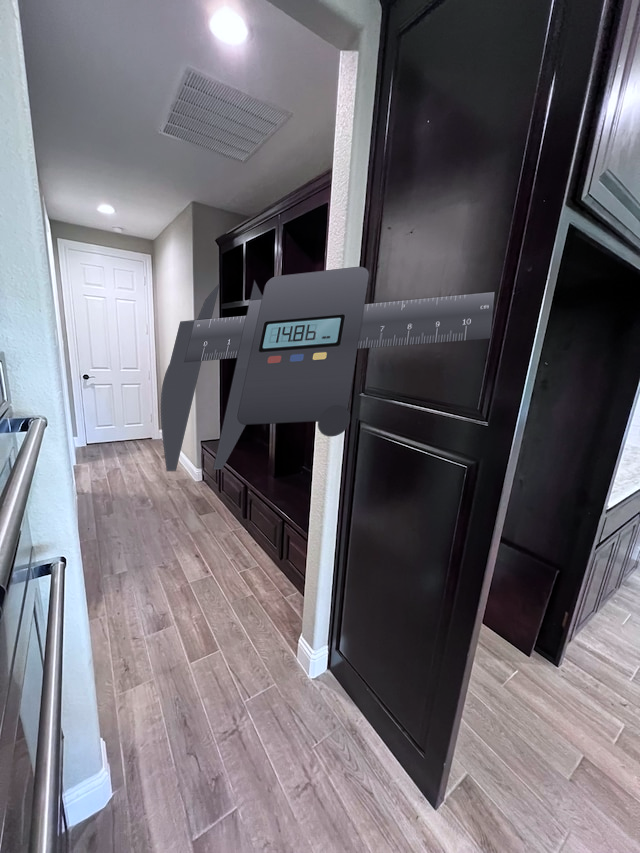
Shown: 14.86,mm
